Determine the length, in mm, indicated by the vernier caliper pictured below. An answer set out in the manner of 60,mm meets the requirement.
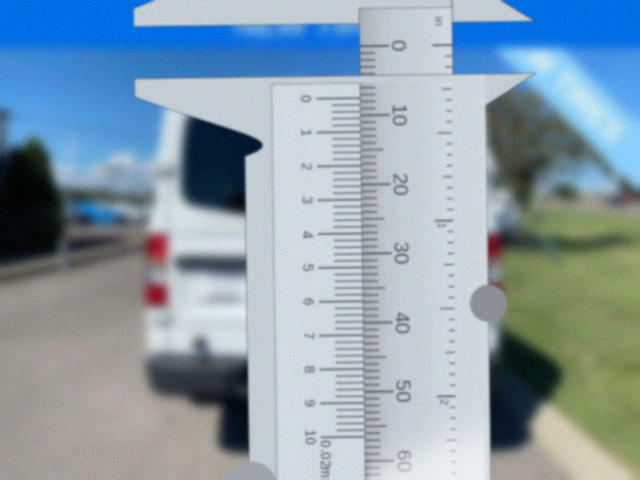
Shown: 7.5,mm
